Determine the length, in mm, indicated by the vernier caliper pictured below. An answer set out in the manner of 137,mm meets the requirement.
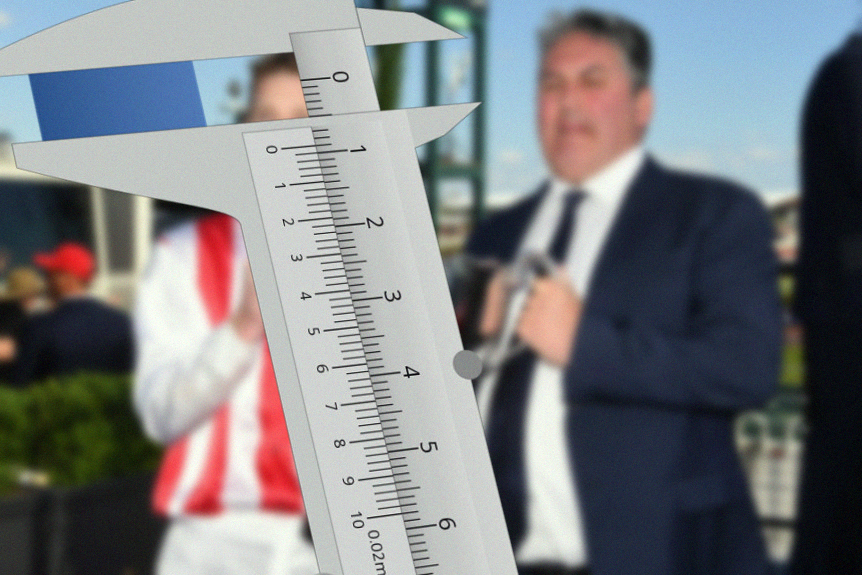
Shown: 9.0,mm
